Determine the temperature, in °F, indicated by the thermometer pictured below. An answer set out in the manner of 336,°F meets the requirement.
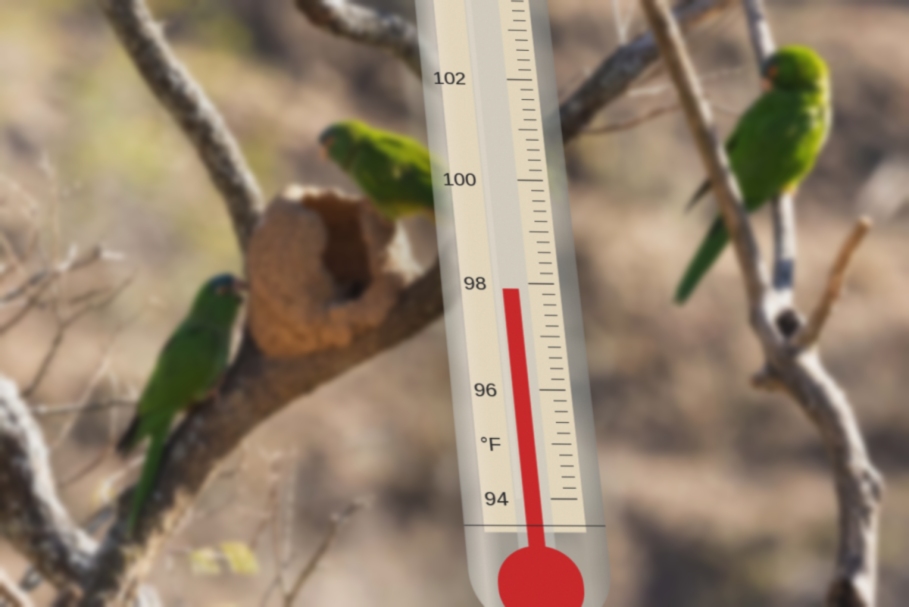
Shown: 97.9,°F
